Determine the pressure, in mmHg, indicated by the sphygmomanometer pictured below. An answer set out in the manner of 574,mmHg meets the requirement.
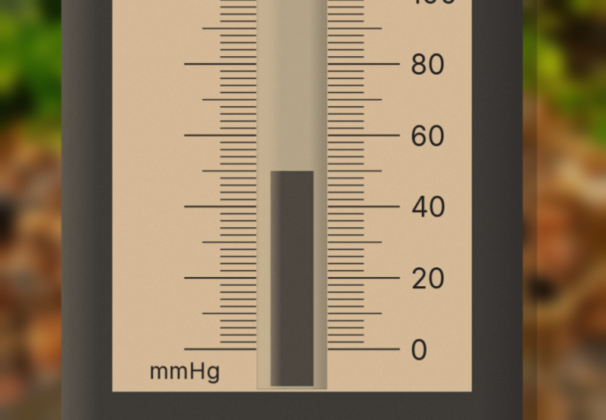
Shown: 50,mmHg
